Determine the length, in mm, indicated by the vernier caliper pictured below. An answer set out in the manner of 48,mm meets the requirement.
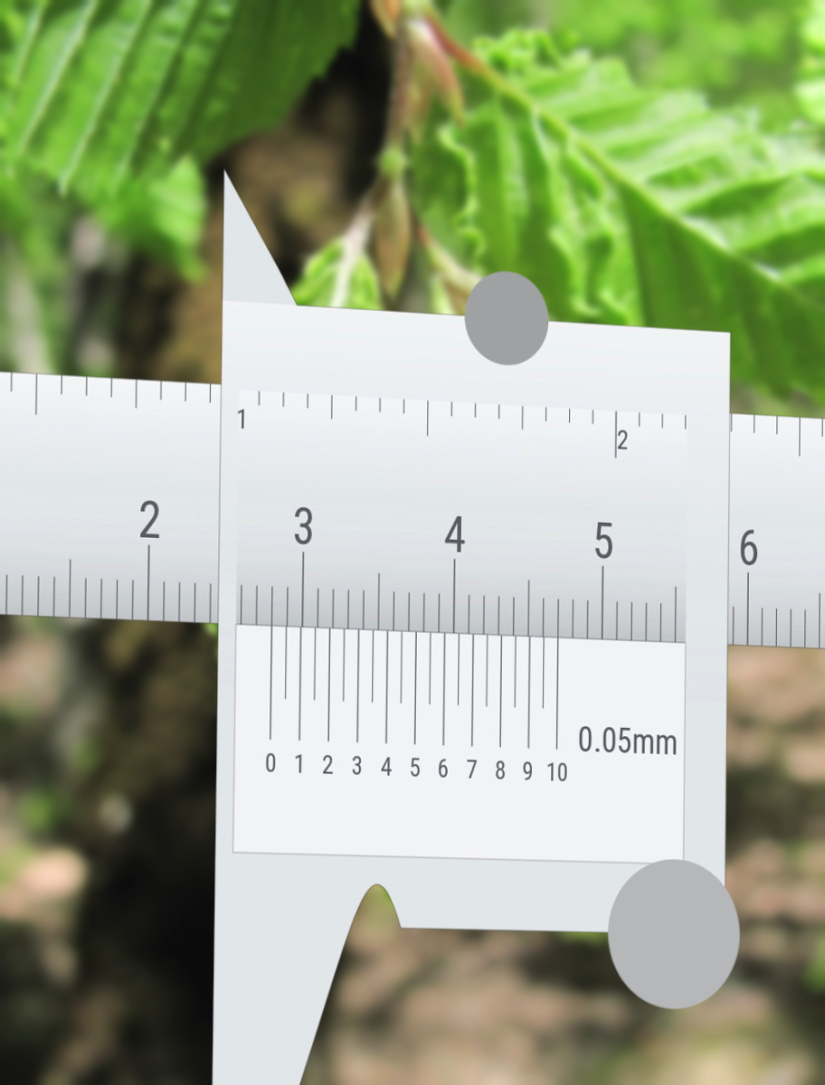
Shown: 28.0,mm
